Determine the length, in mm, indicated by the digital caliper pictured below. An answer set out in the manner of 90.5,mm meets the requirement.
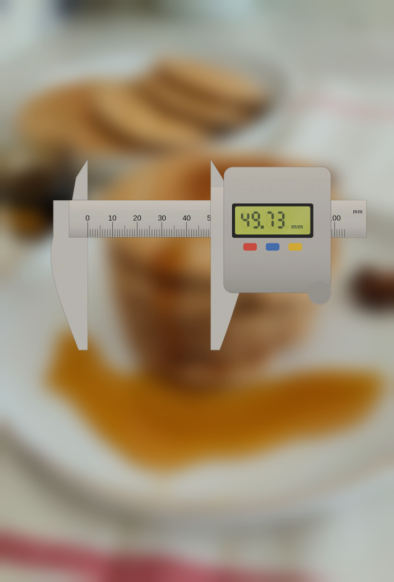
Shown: 49.73,mm
